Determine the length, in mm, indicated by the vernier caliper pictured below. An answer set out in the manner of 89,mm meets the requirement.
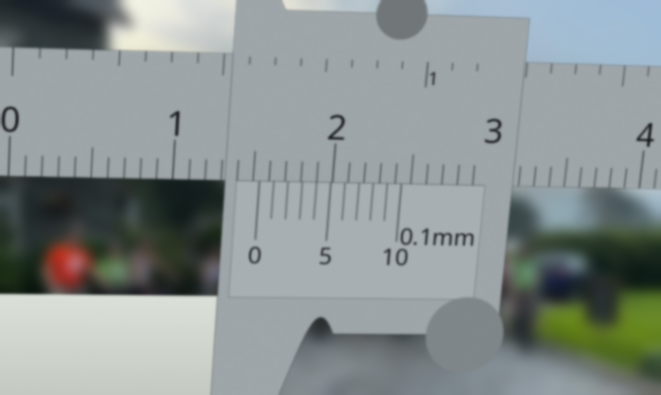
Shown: 15.4,mm
